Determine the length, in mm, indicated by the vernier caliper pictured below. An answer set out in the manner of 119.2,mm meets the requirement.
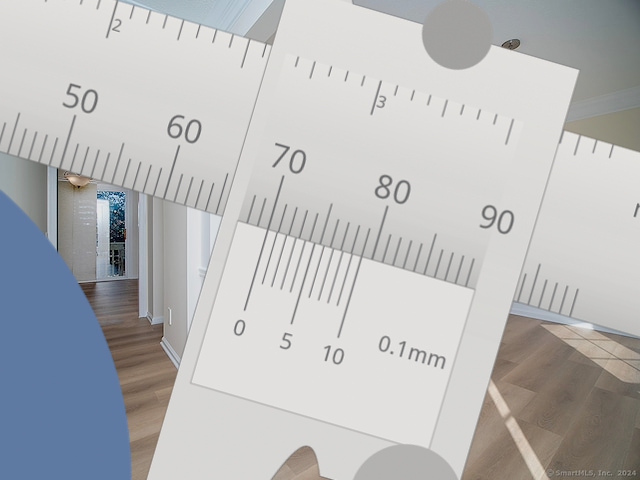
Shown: 70.0,mm
